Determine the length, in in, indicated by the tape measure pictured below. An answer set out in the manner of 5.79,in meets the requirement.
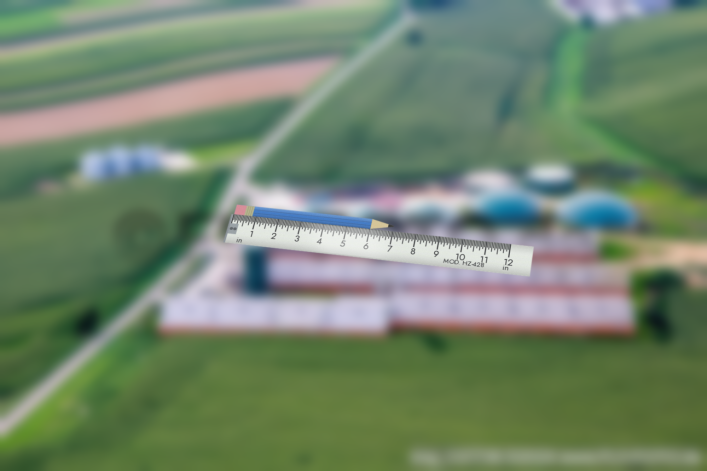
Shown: 7,in
